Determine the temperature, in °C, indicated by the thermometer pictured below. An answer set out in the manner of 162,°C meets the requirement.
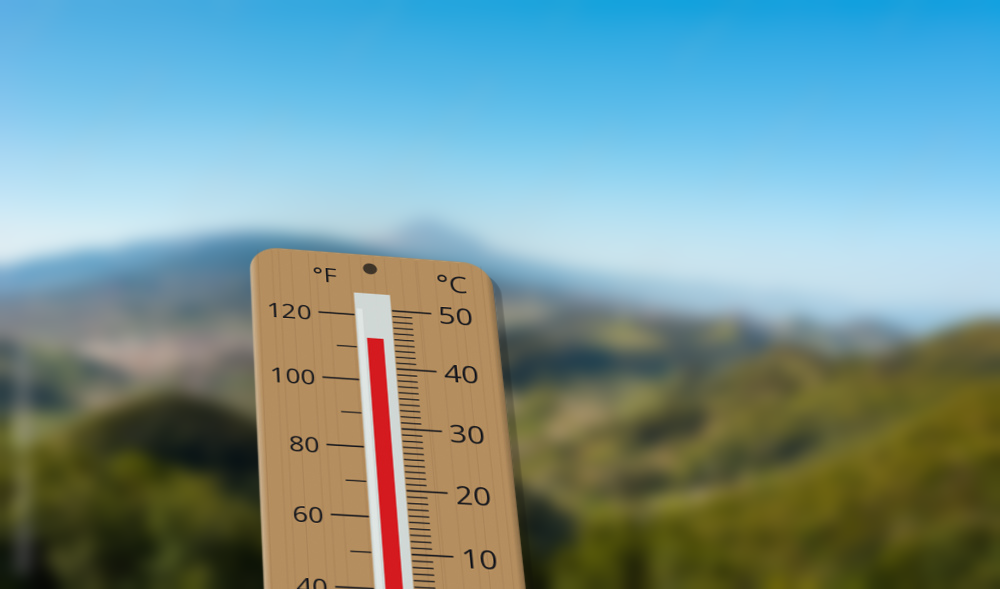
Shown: 45,°C
